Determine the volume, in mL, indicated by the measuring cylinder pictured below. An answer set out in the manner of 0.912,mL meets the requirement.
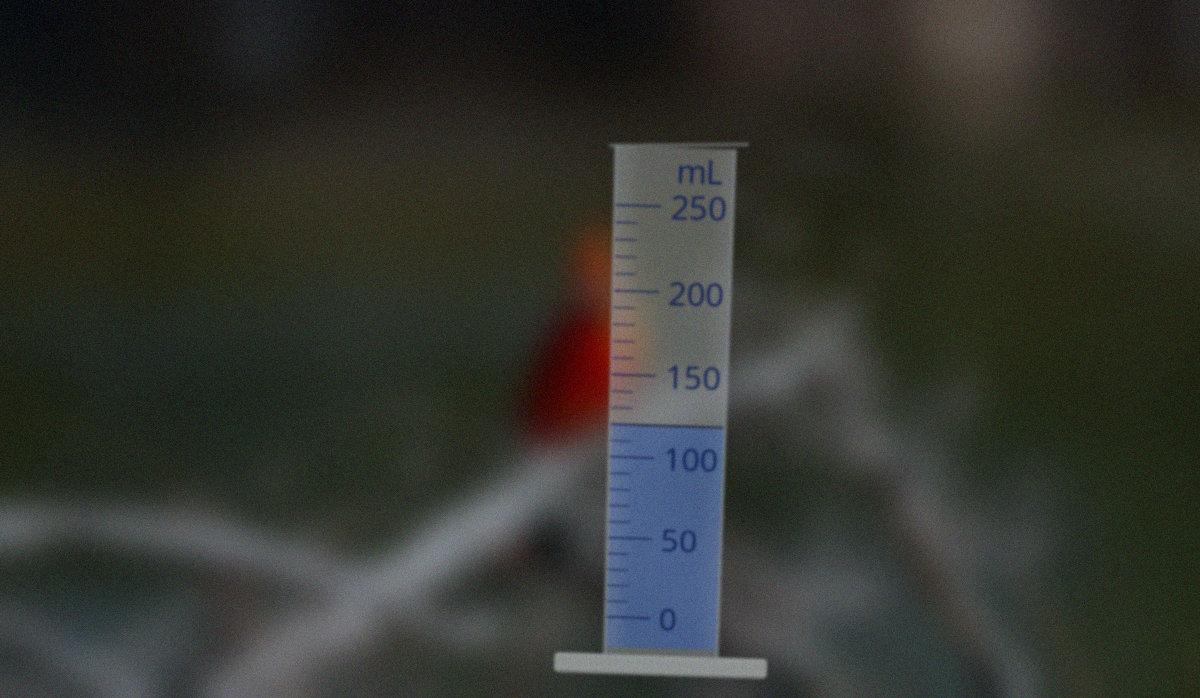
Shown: 120,mL
